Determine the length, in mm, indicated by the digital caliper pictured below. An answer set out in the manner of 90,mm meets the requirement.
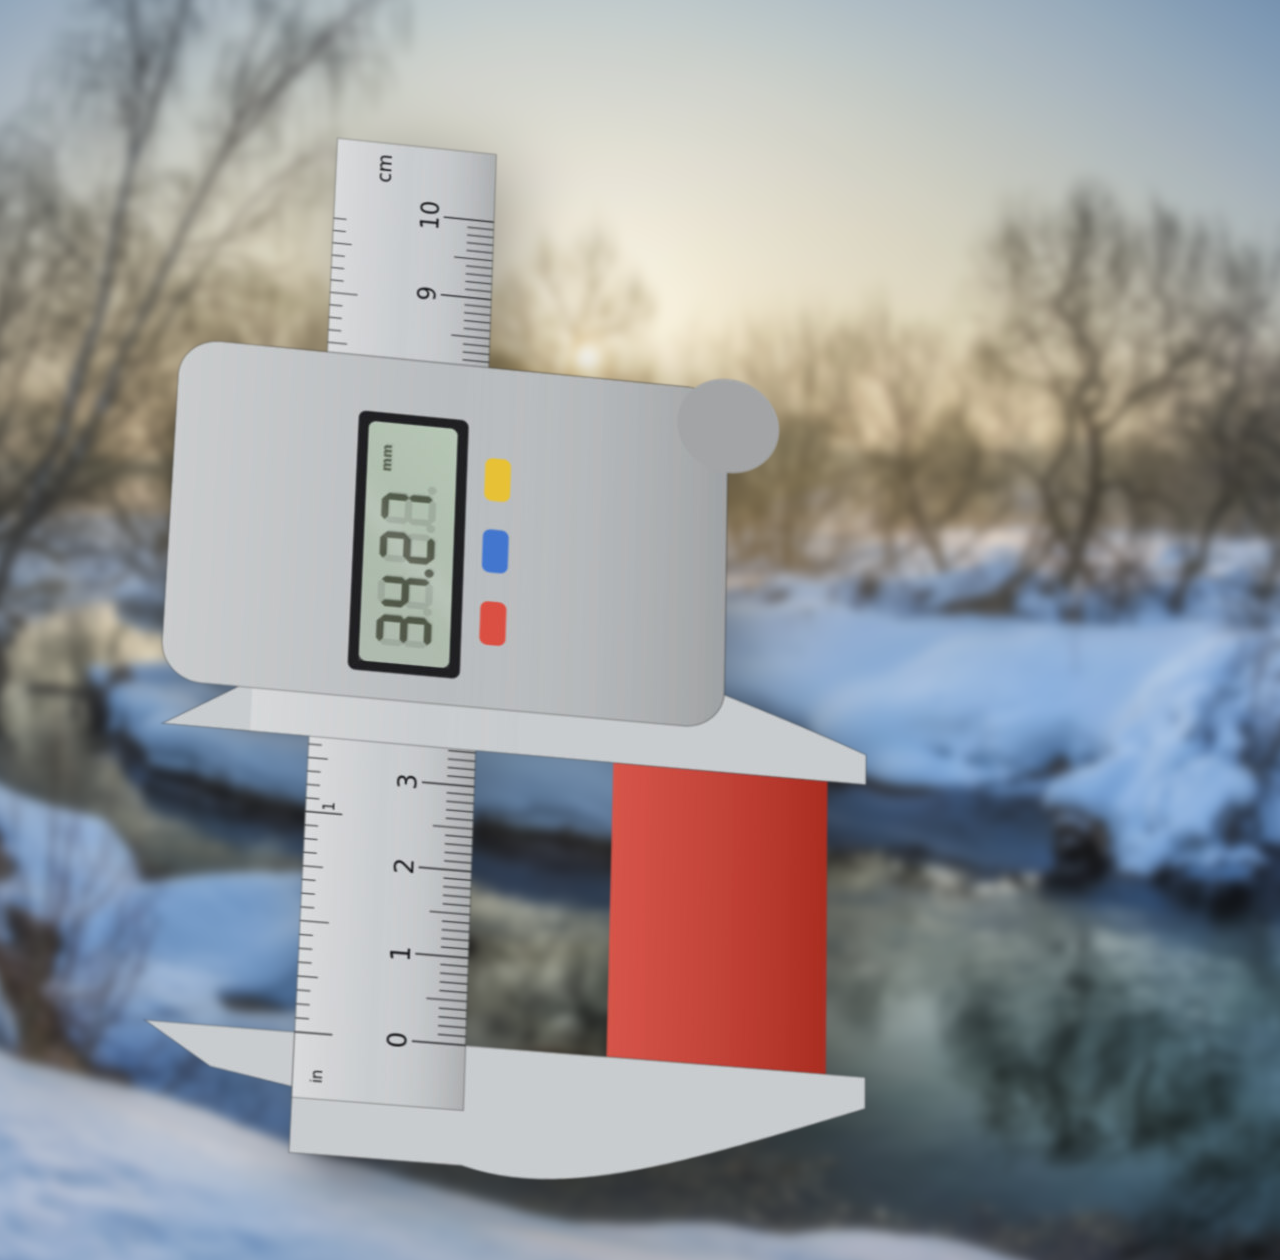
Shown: 34.27,mm
